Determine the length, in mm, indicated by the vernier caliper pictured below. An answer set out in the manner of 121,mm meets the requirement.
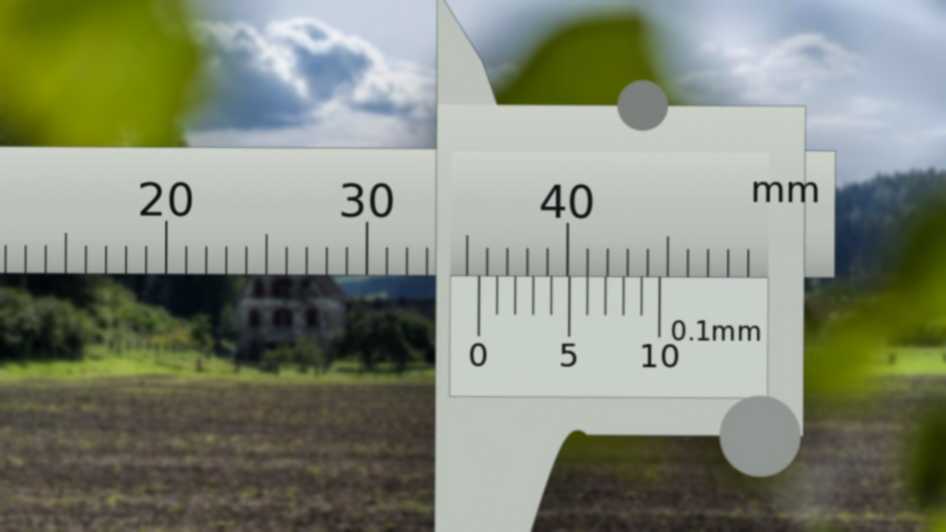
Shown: 35.6,mm
